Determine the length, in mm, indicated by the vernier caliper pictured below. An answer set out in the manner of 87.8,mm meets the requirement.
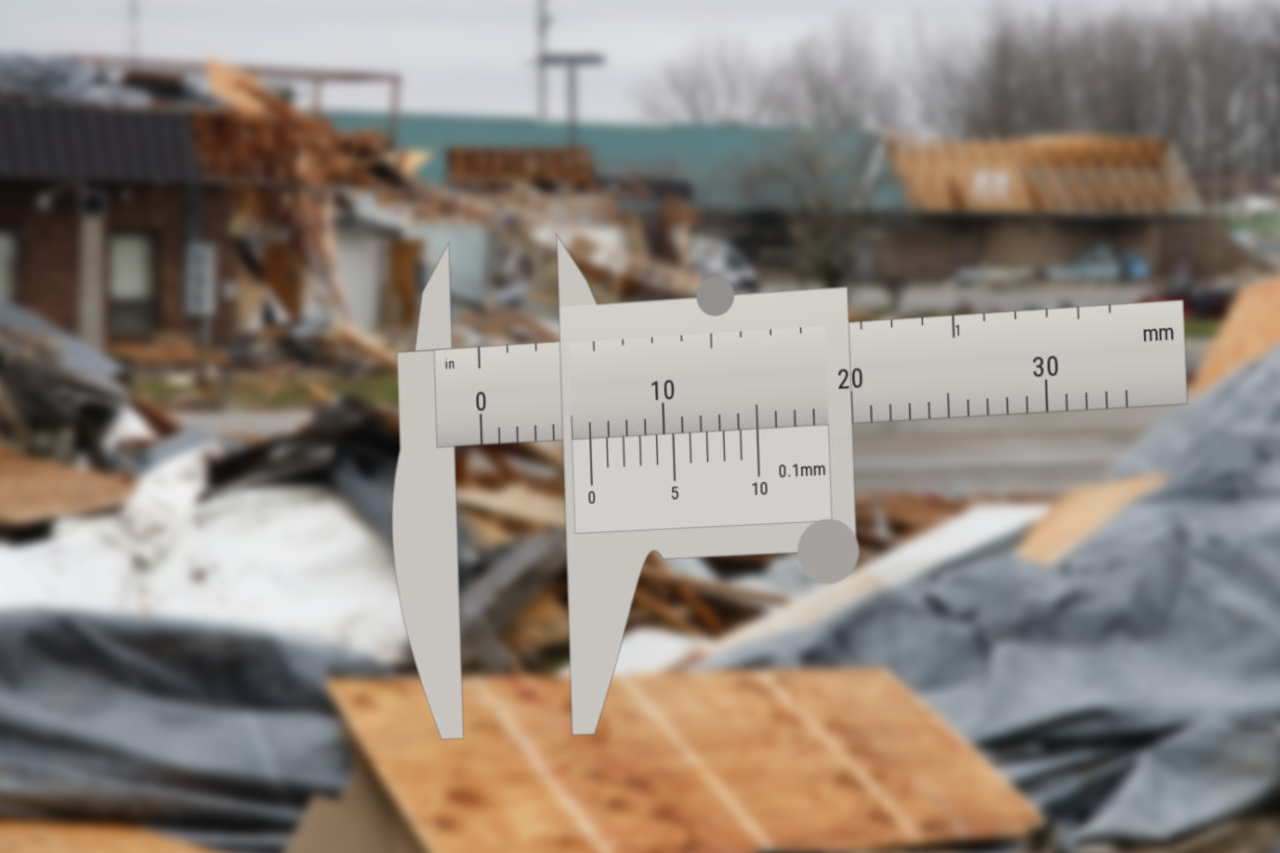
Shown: 6.0,mm
